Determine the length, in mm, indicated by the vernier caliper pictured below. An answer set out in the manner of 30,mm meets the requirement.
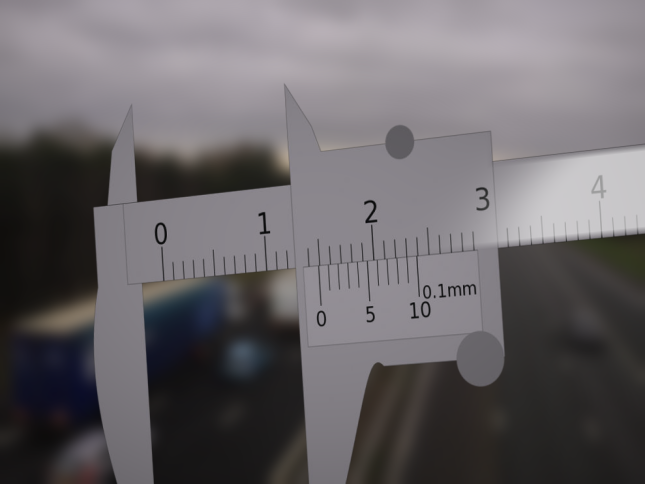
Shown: 14.9,mm
